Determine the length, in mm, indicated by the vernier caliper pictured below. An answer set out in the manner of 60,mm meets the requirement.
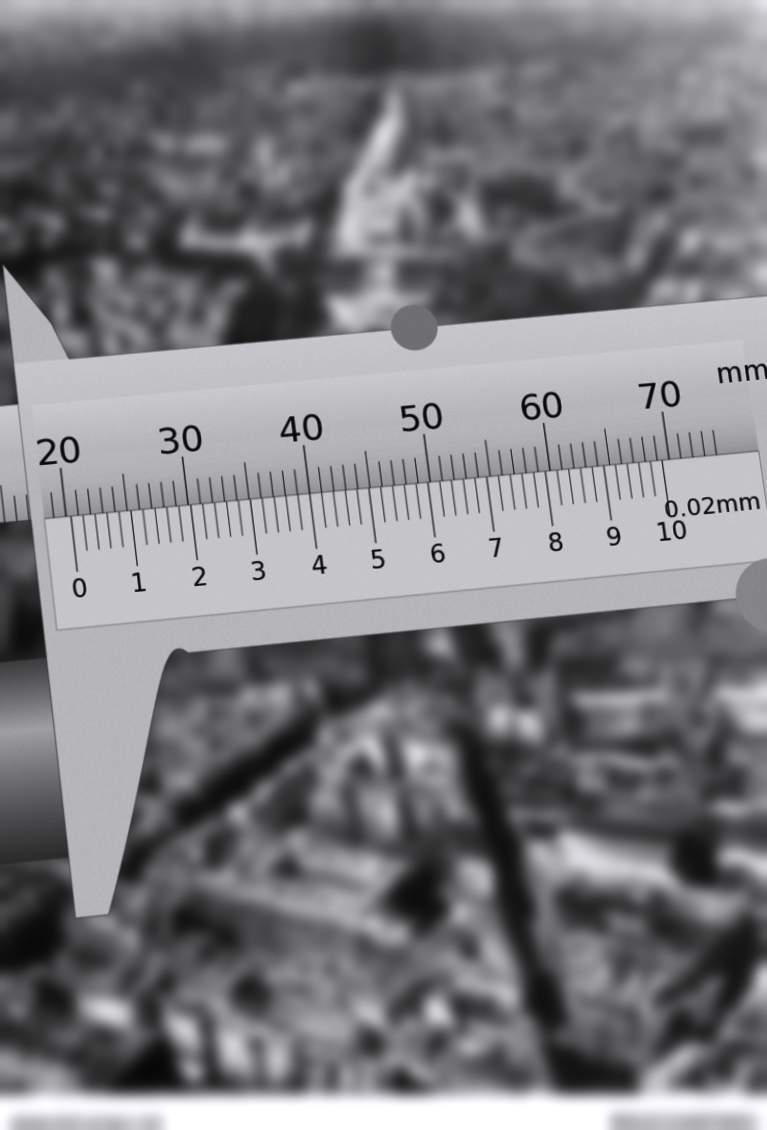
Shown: 20.4,mm
